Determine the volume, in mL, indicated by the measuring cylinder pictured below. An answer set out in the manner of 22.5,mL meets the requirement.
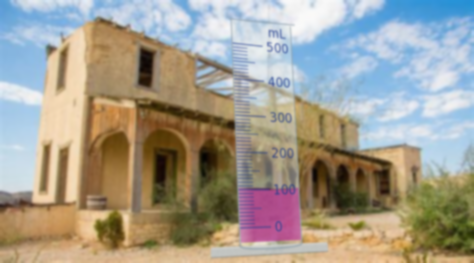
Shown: 100,mL
